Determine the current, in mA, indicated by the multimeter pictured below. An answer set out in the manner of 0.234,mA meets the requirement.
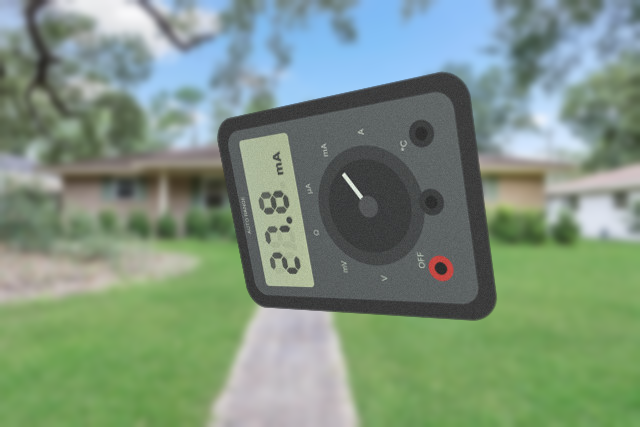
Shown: 27.8,mA
